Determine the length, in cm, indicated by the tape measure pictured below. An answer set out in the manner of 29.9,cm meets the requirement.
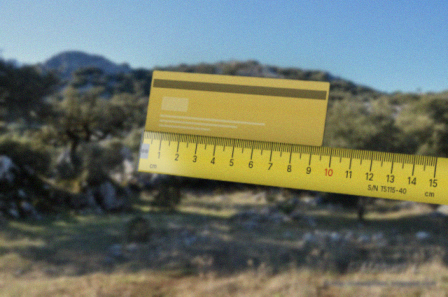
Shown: 9.5,cm
